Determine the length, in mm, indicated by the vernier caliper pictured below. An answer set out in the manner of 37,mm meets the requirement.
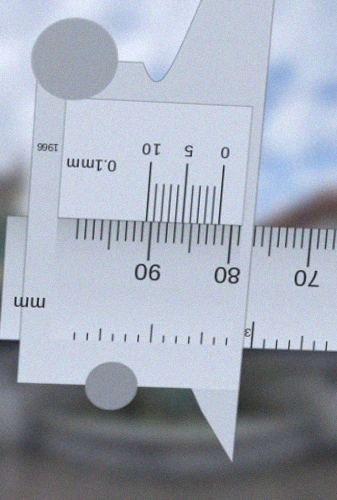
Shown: 81.6,mm
